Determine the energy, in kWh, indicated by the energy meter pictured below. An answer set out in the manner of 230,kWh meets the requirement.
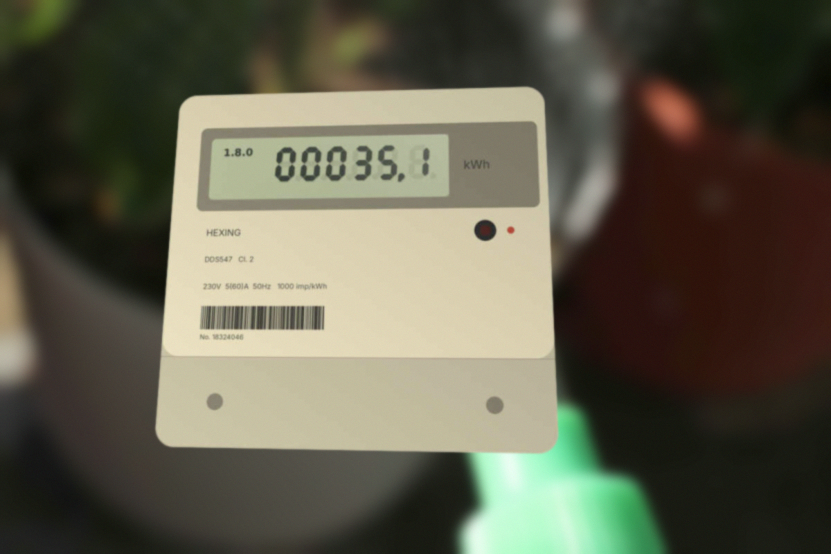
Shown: 35.1,kWh
